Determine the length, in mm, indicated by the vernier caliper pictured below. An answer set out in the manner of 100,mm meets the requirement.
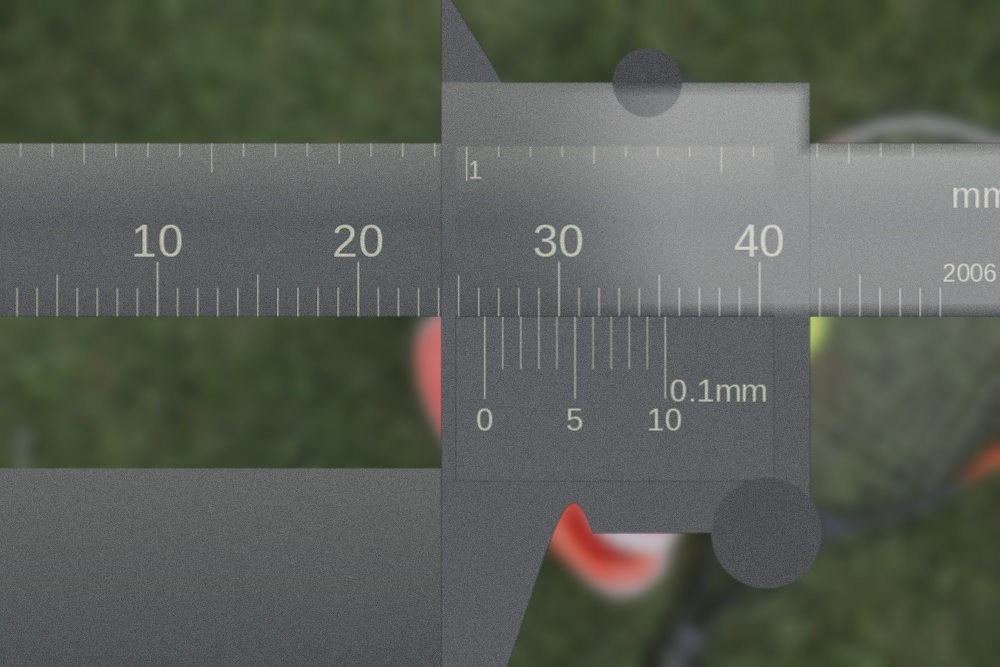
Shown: 26.3,mm
